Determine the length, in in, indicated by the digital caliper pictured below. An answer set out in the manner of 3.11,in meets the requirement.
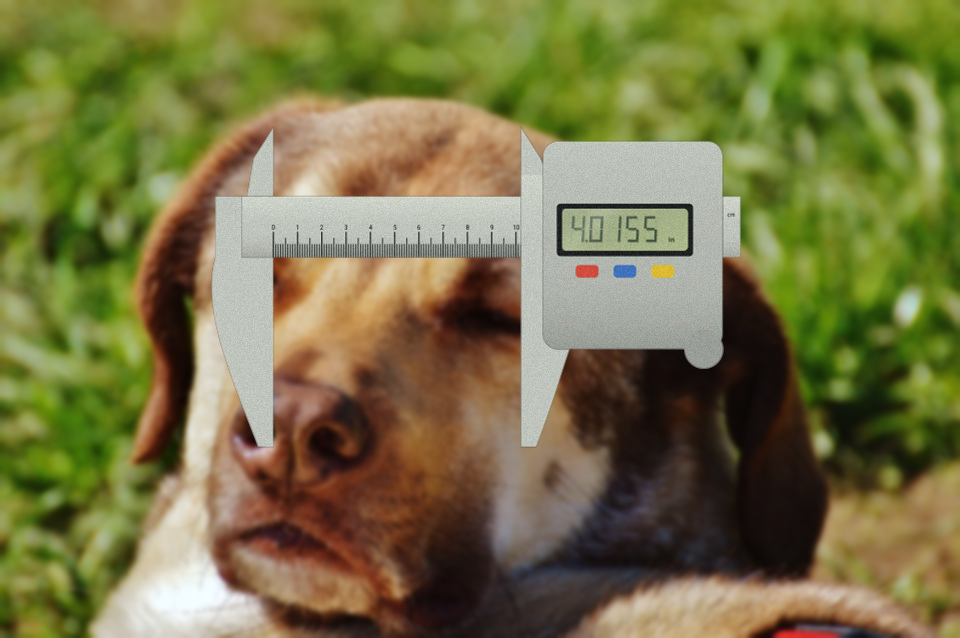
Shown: 4.0155,in
